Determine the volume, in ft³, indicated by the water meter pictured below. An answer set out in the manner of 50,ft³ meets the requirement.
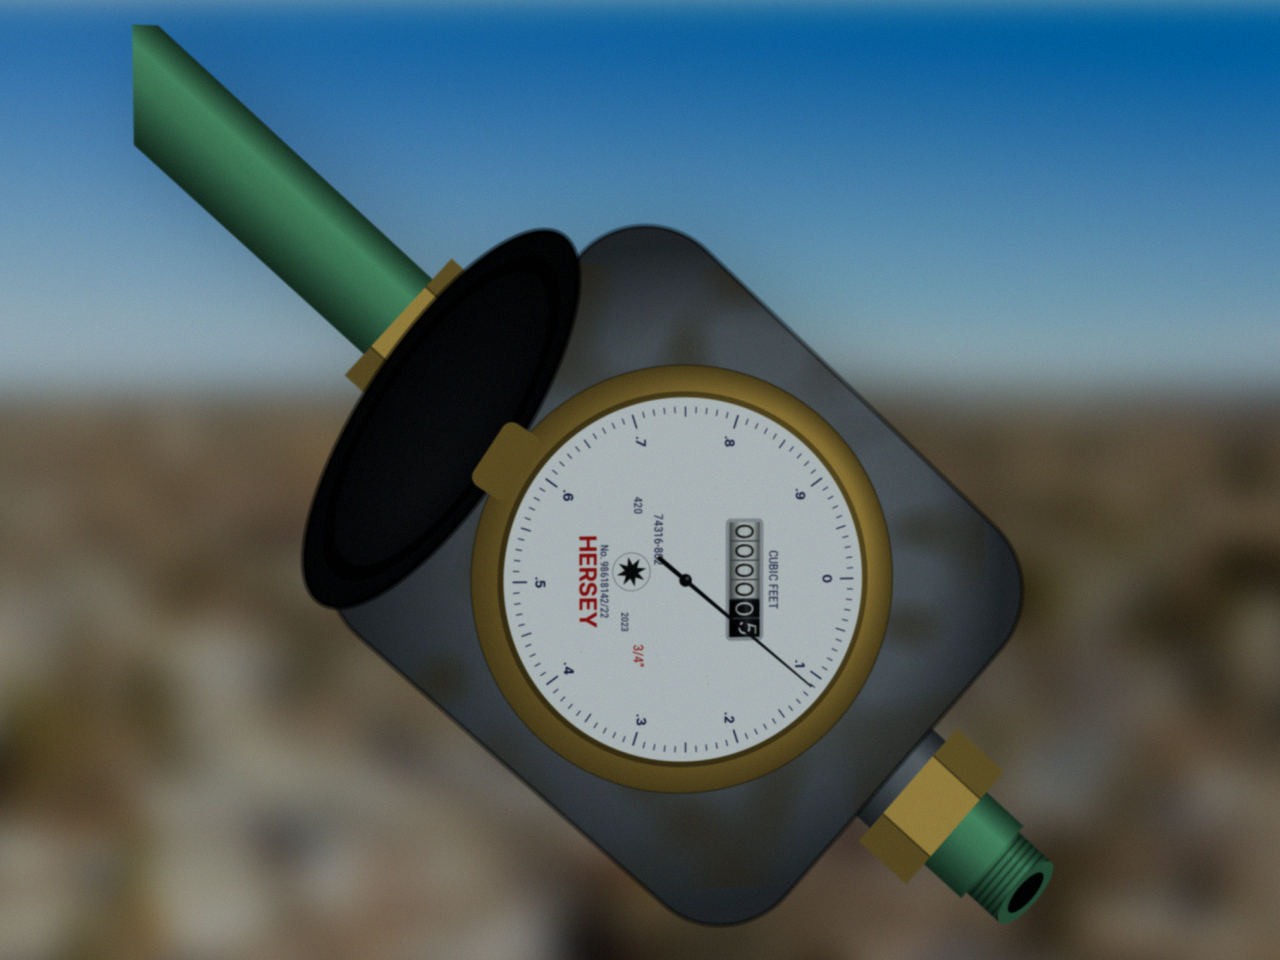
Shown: 5.11,ft³
